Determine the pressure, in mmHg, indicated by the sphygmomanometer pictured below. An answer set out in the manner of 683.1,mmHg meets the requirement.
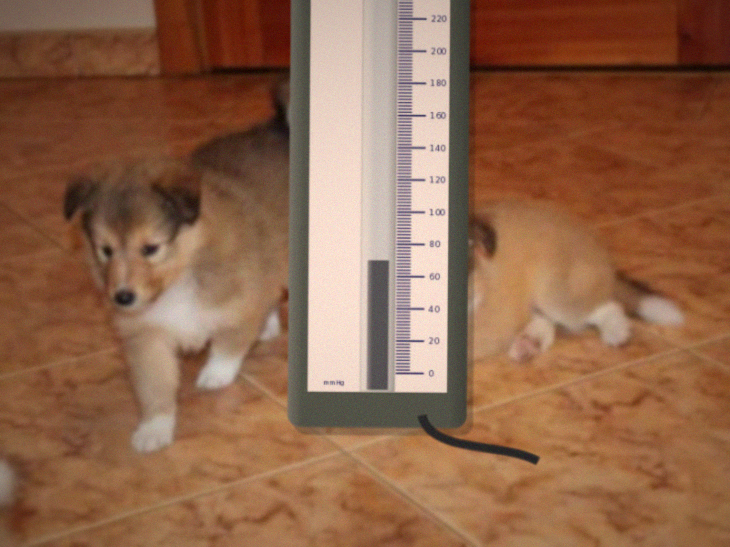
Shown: 70,mmHg
